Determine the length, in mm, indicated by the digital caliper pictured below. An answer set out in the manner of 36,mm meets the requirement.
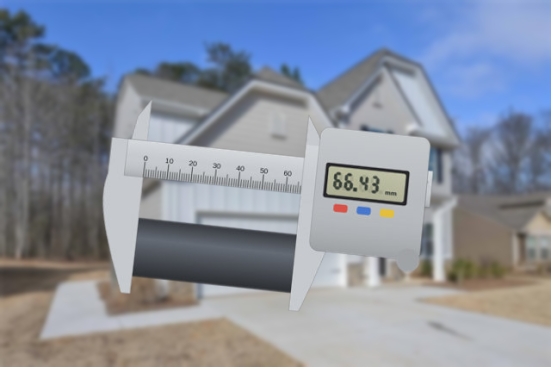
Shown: 66.43,mm
